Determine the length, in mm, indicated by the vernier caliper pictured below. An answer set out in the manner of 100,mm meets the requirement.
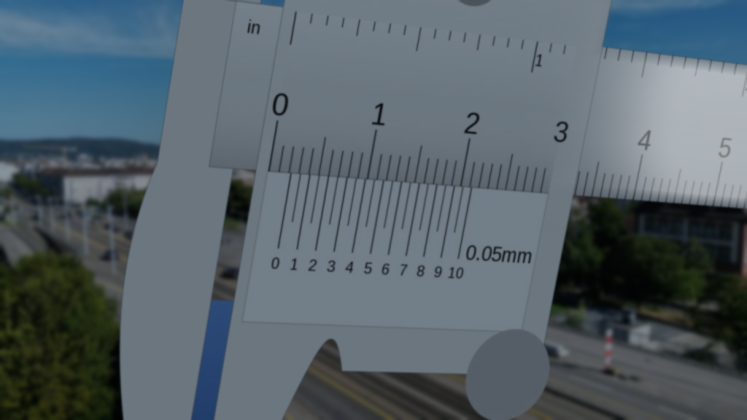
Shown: 2.2,mm
